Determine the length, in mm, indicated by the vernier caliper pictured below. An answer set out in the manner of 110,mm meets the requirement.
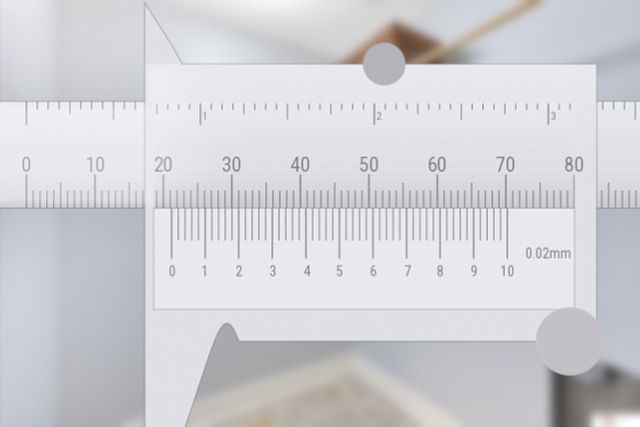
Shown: 21.2,mm
